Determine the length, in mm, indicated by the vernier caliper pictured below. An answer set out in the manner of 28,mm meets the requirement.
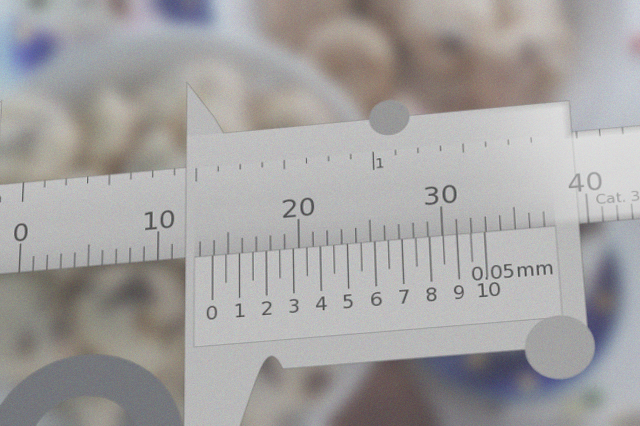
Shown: 13.9,mm
